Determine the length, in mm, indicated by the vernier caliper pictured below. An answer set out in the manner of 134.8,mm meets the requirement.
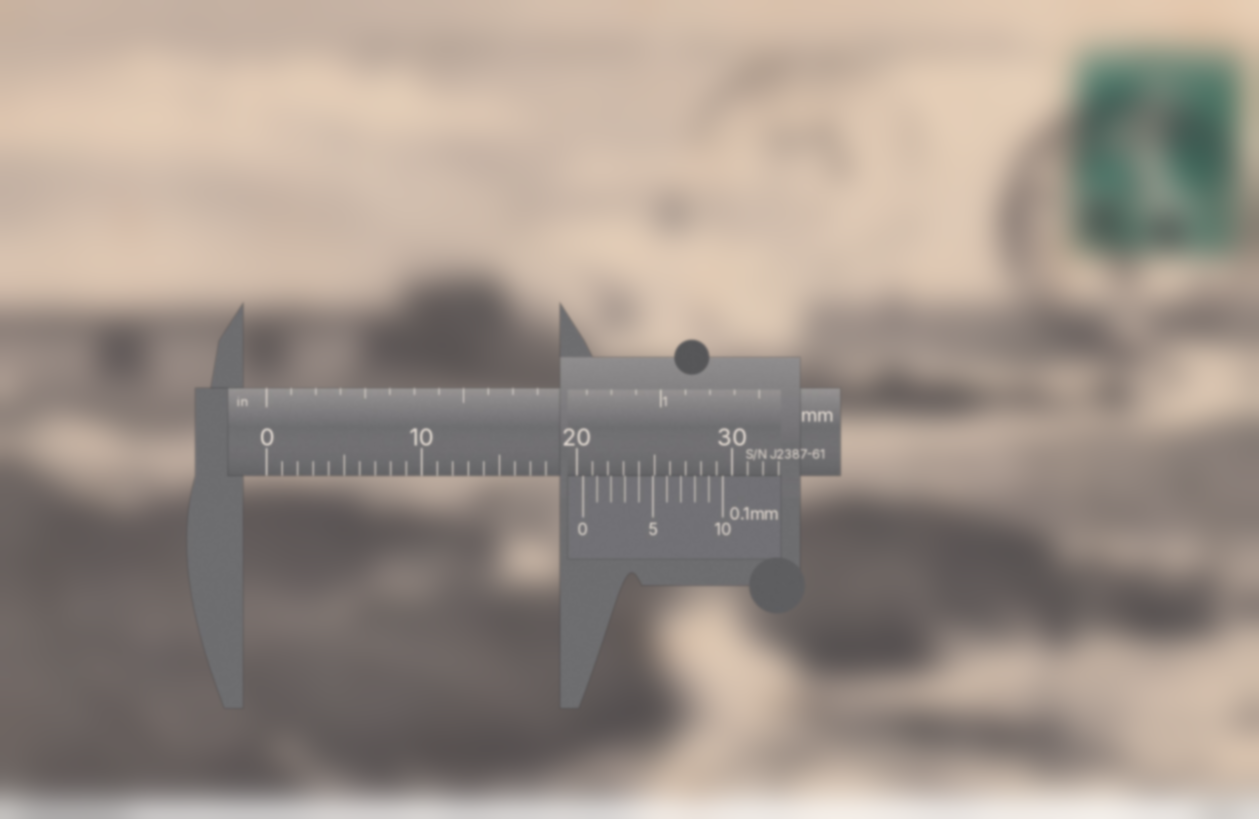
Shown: 20.4,mm
